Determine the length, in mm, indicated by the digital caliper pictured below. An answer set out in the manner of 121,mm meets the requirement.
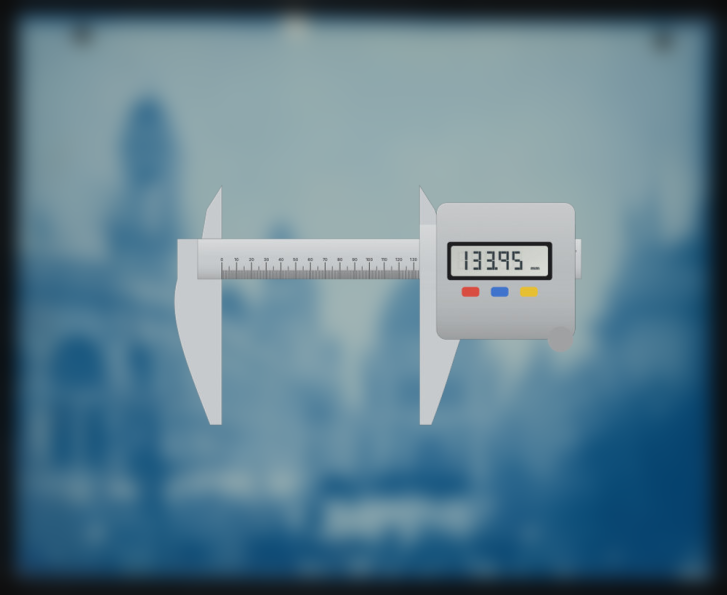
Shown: 133.95,mm
